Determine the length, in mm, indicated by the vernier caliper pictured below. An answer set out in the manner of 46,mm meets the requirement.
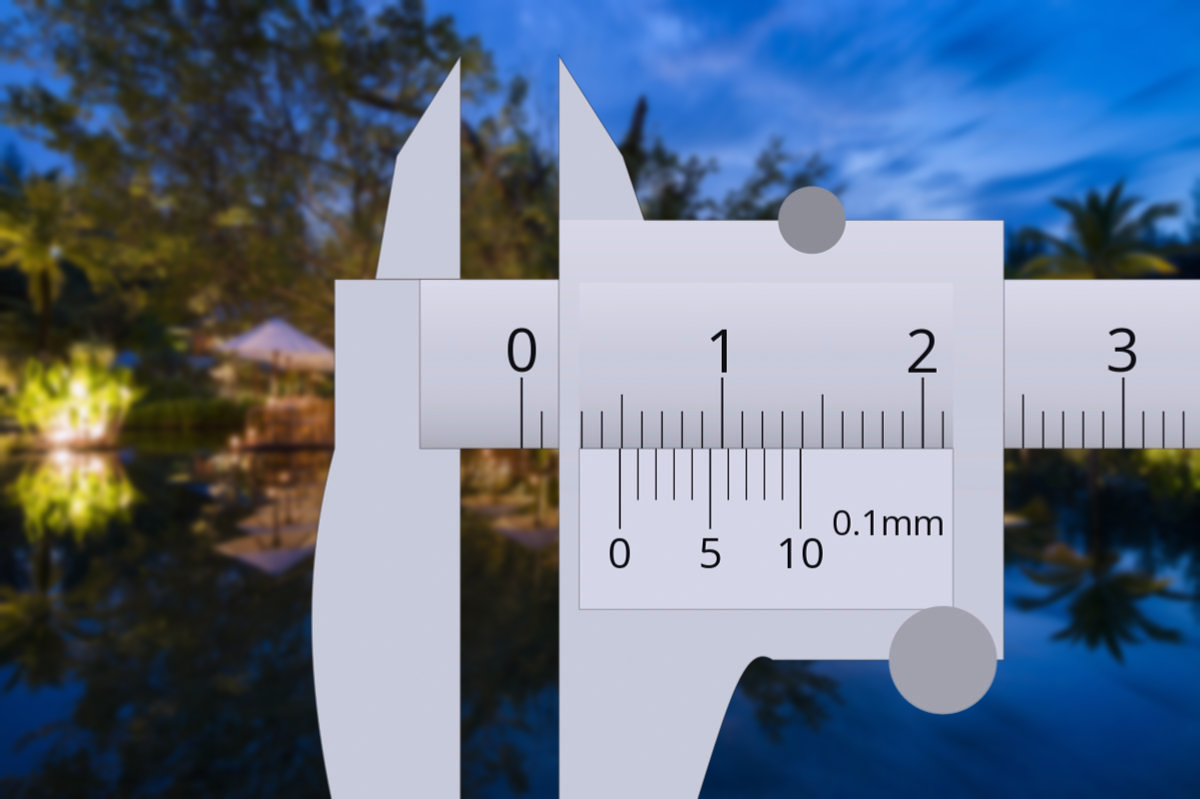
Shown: 4.9,mm
